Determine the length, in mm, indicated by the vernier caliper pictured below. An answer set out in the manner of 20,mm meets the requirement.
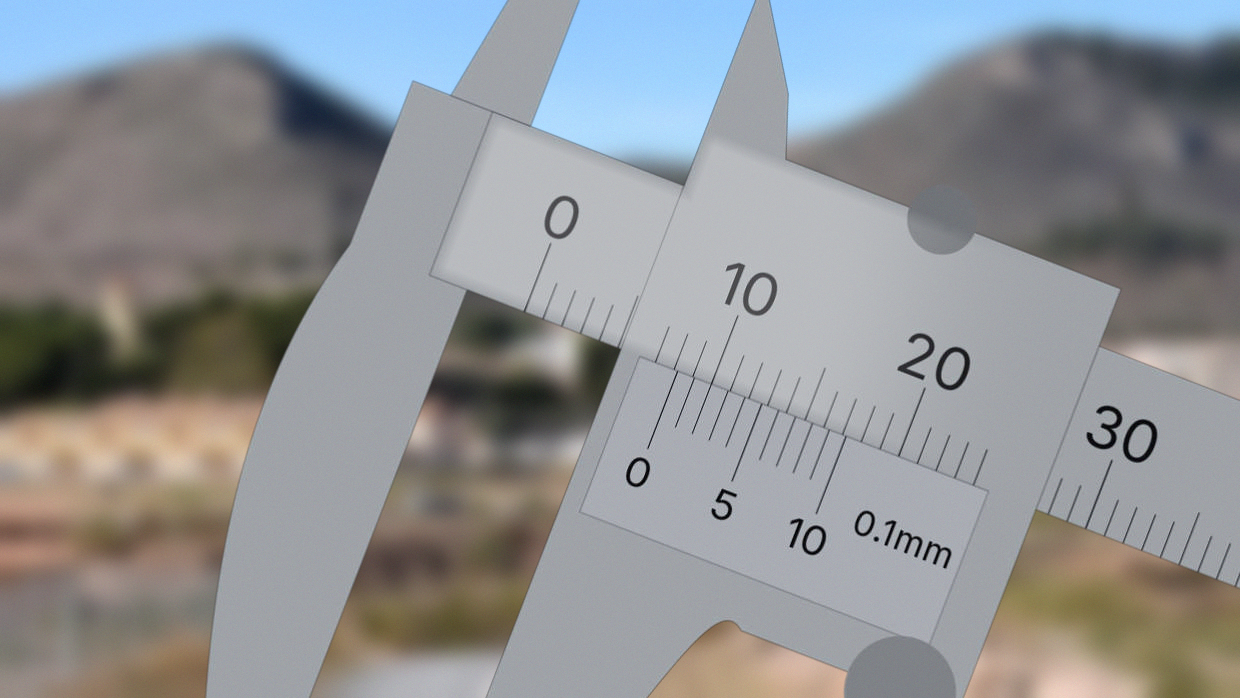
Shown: 8.2,mm
